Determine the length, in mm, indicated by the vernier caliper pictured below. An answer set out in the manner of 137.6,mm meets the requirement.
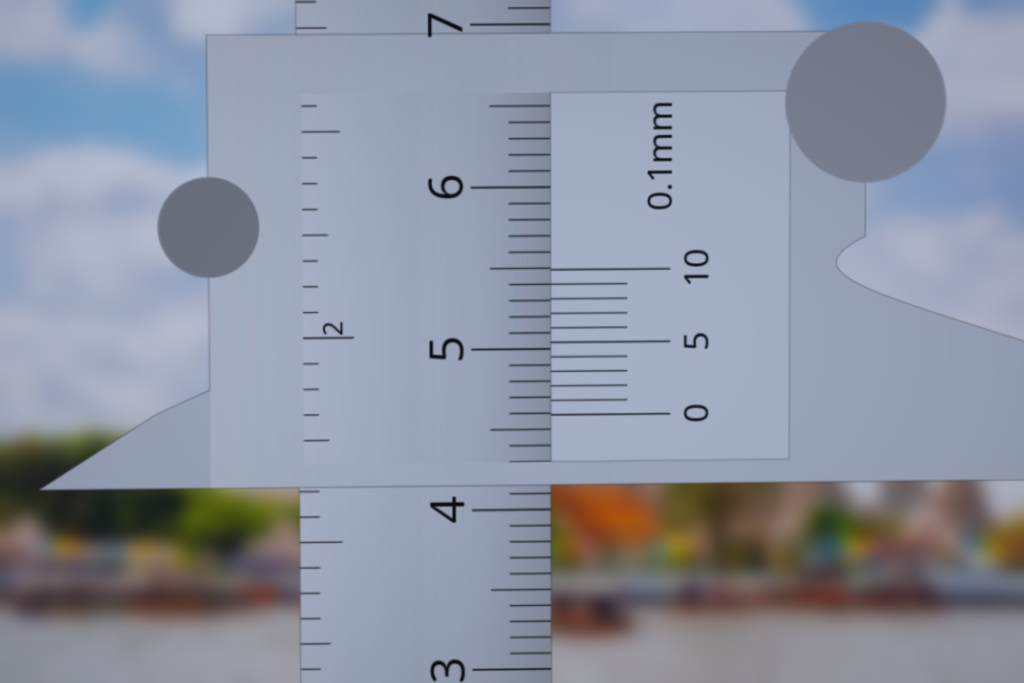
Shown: 45.9,mm
